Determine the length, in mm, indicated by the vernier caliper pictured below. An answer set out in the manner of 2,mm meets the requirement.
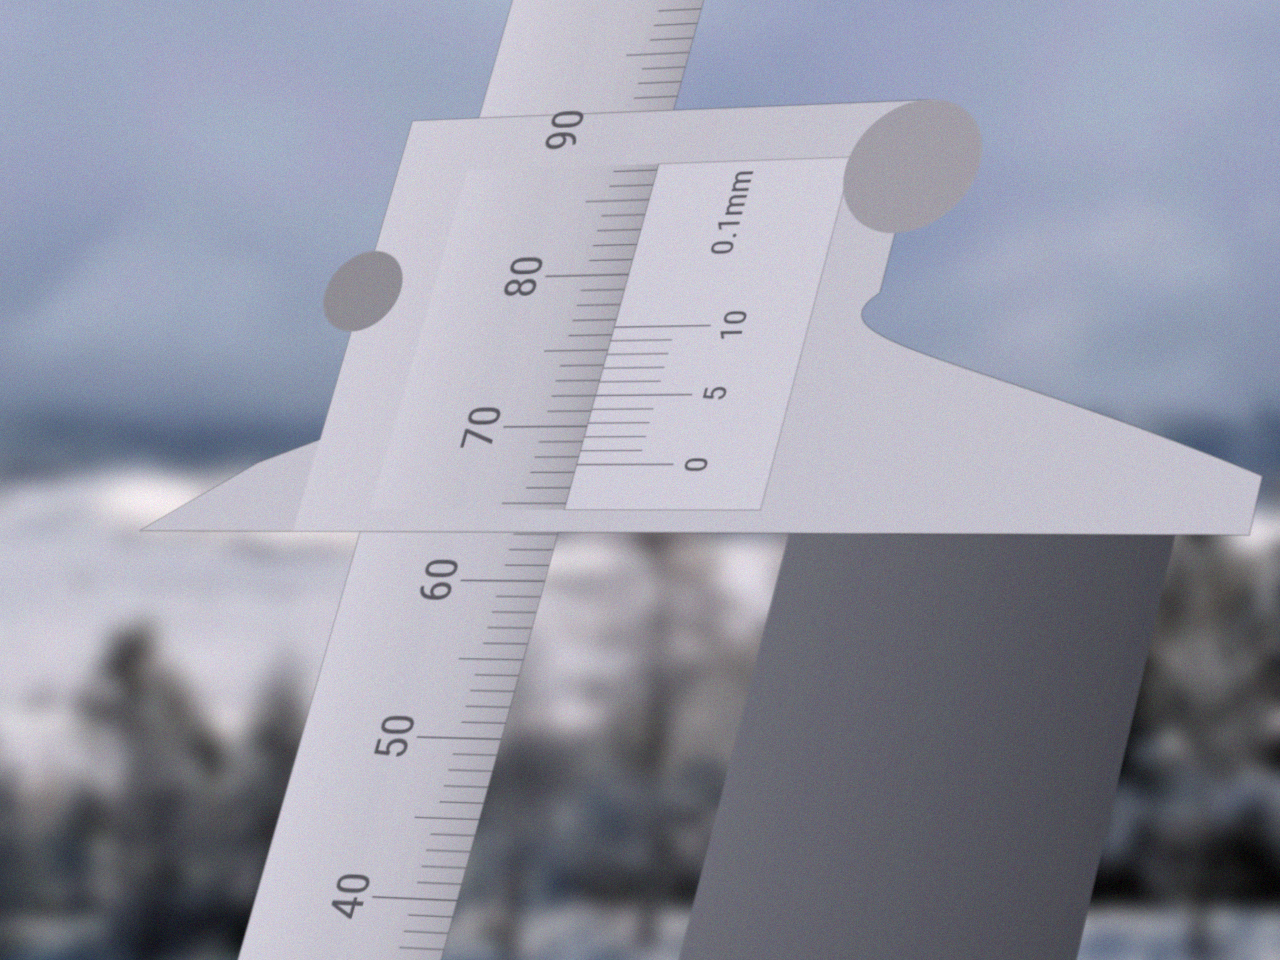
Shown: 67.5,mm
